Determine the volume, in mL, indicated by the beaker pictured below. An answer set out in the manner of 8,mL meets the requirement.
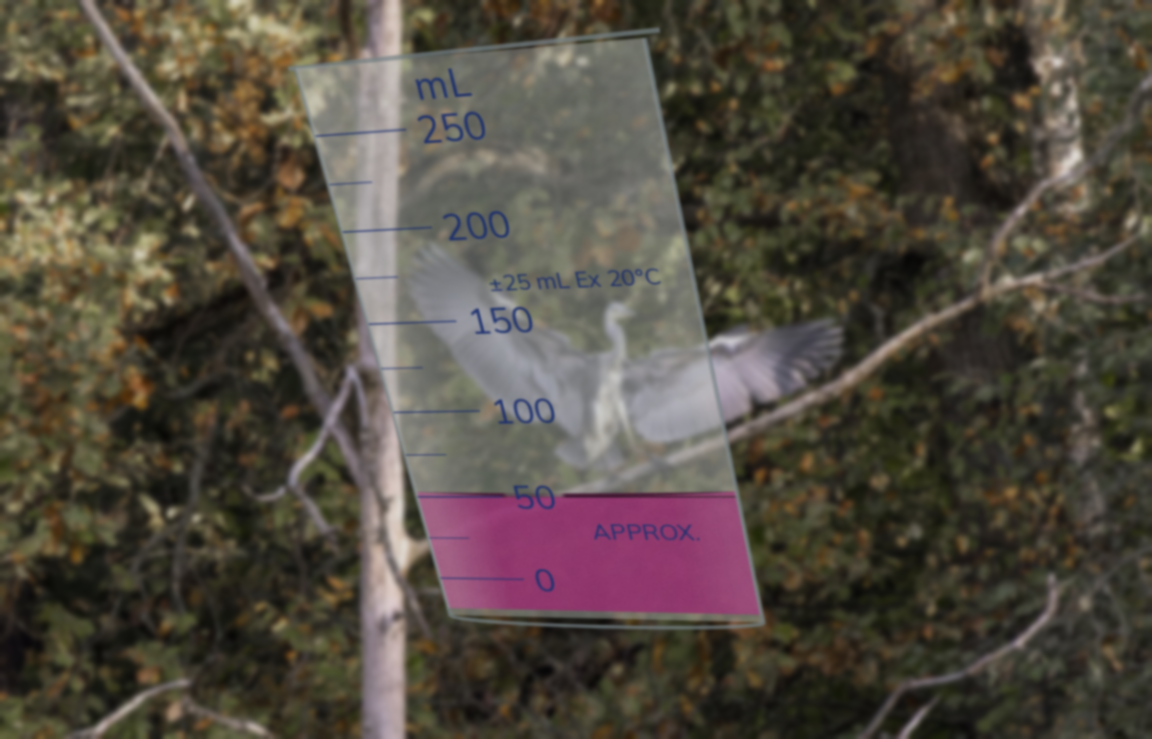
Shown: 50,mL
